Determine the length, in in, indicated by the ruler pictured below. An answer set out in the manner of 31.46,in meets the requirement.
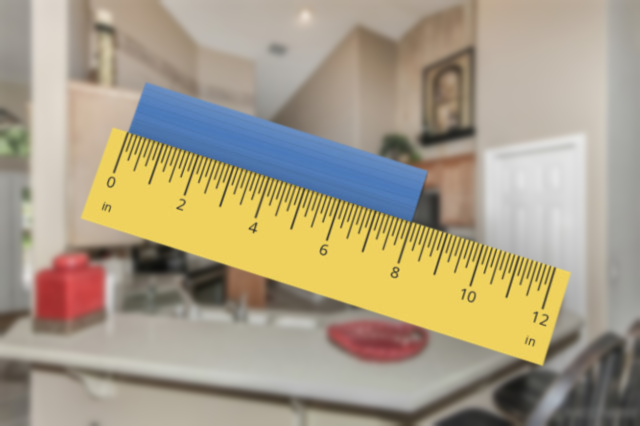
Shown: 8,in
